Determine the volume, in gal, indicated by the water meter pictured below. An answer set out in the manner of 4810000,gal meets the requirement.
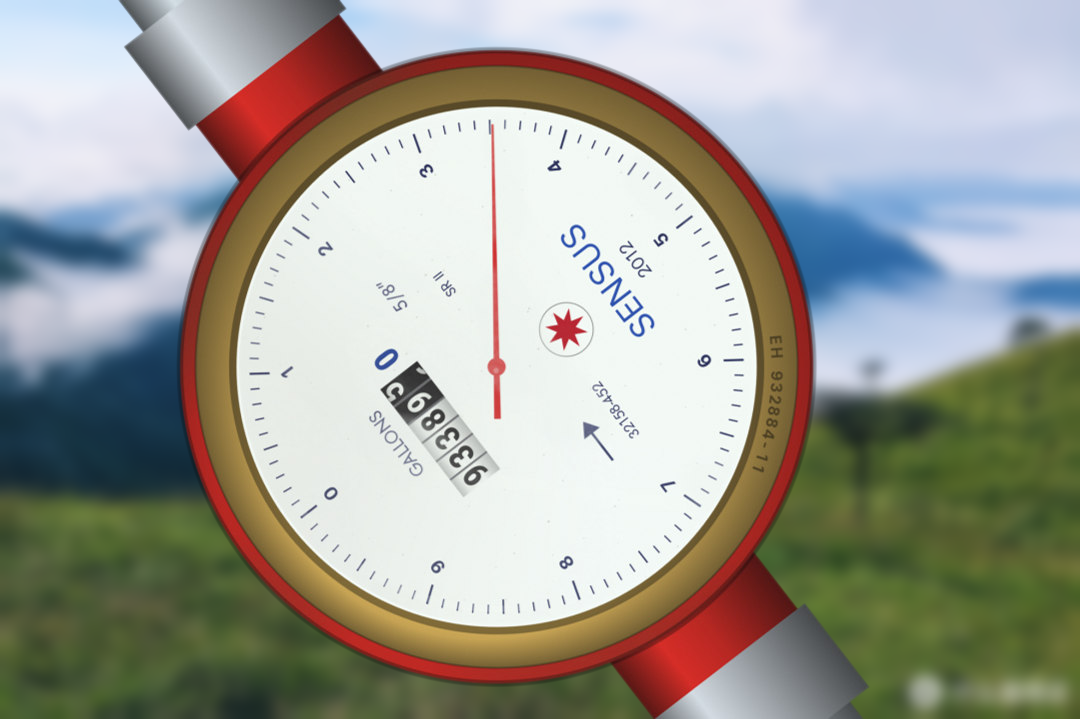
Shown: 9338953.5,gal
